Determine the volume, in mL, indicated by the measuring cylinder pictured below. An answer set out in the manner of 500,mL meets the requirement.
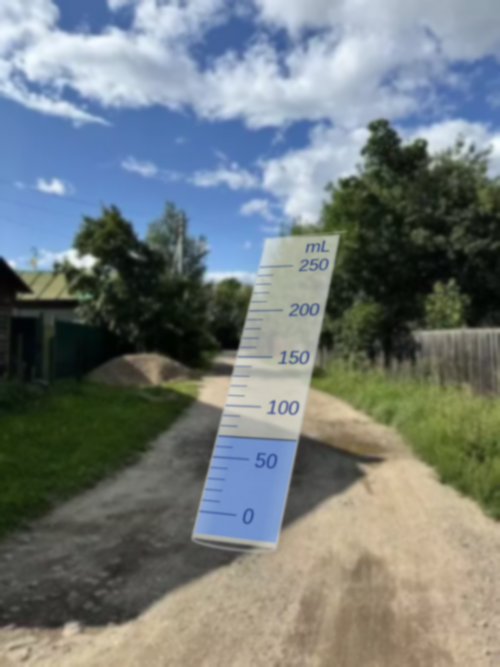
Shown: 70,mL
